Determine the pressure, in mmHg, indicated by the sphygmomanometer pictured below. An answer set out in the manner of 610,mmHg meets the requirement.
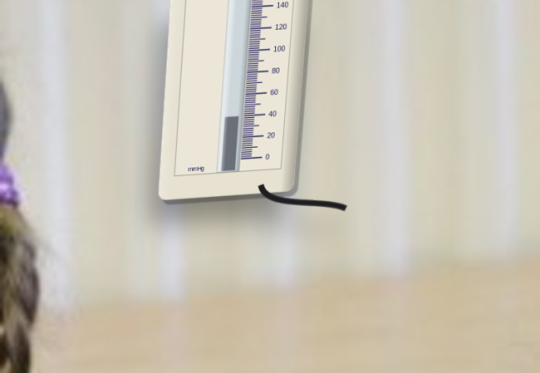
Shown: 40,mmHg
